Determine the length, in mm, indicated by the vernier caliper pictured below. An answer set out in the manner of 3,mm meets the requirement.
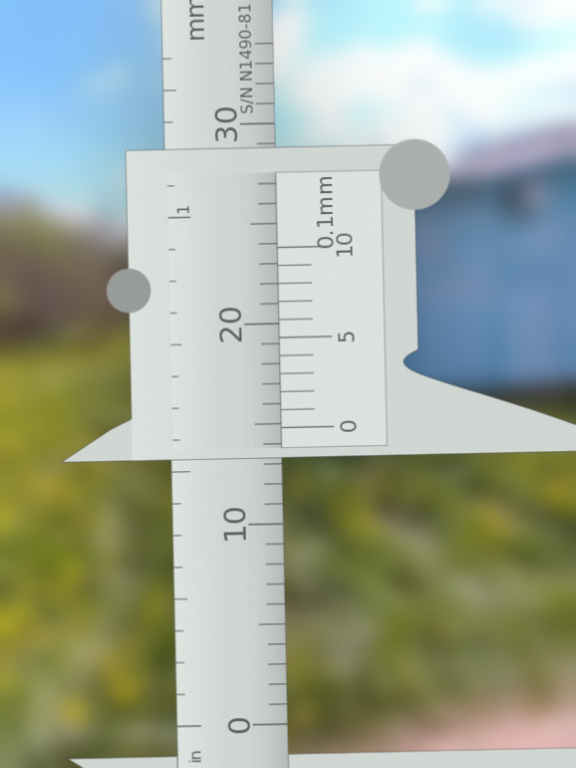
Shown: 14.8,mm
